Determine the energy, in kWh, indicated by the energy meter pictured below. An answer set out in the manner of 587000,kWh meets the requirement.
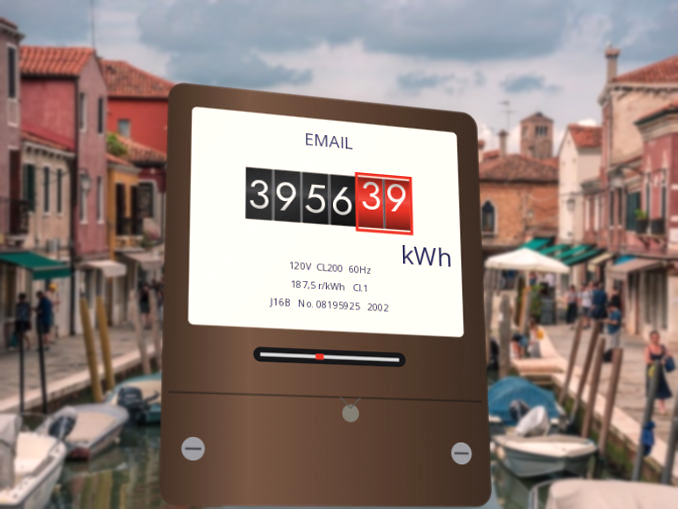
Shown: 3956.39,kWh
